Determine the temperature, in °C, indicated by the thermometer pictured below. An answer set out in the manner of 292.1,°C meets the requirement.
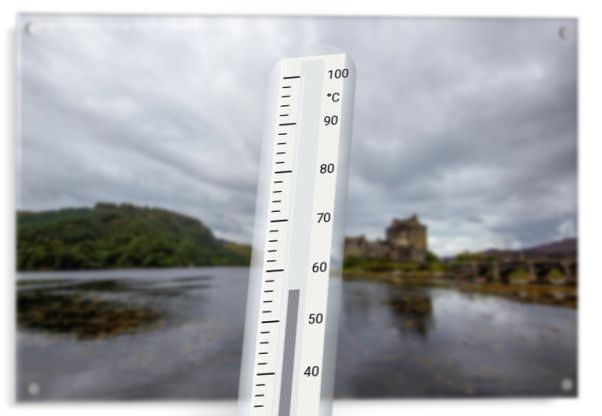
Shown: 56,°C
